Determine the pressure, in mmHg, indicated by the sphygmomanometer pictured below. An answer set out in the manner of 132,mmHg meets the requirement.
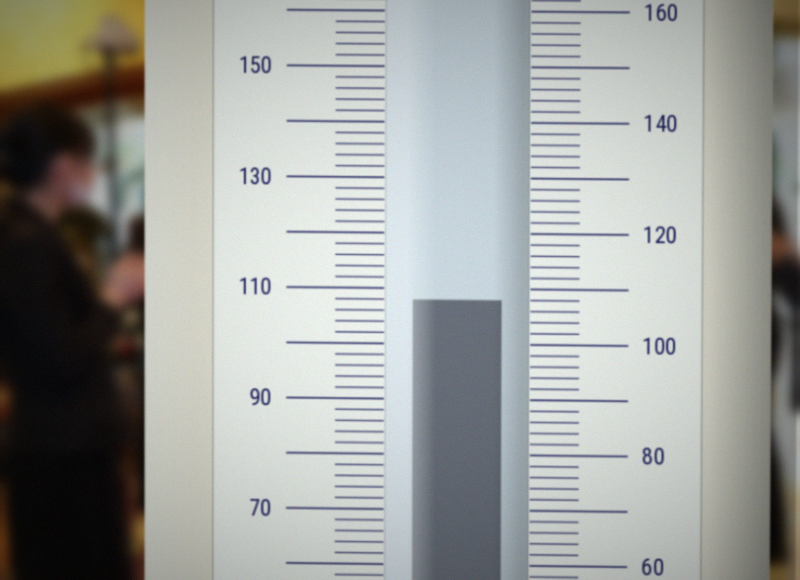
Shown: 108,mmHg
